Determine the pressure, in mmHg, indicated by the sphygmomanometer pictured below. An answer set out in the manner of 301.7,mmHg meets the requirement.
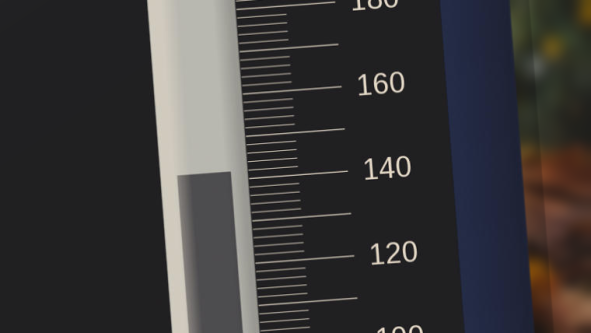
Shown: 142,mmHg
